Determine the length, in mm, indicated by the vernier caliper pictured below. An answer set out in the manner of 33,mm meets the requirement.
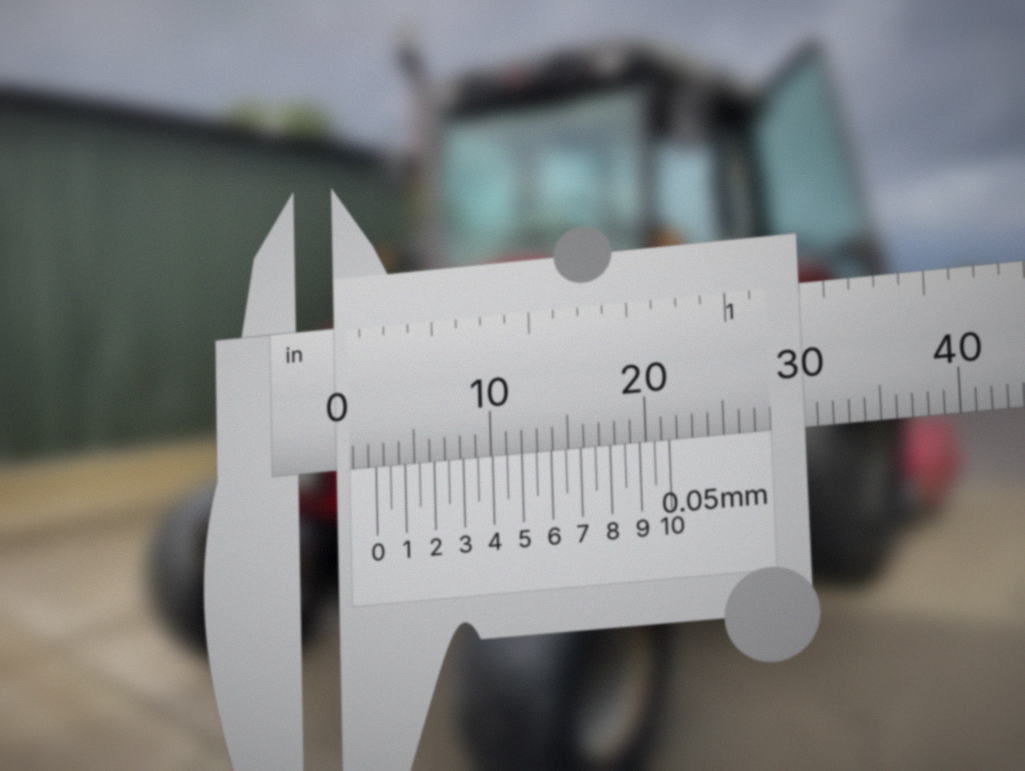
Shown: 2.5,mm
